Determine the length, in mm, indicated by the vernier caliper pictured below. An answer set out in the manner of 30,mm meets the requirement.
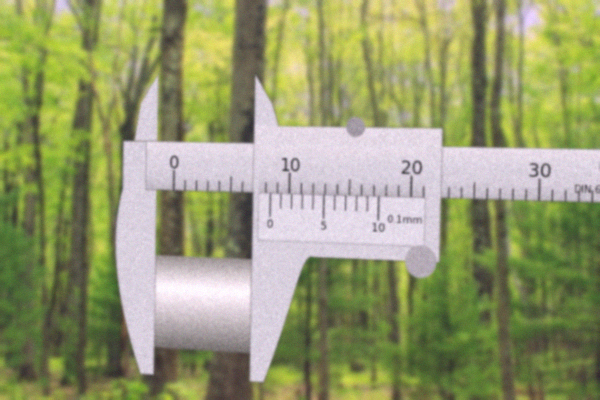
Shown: 8.4,mm
